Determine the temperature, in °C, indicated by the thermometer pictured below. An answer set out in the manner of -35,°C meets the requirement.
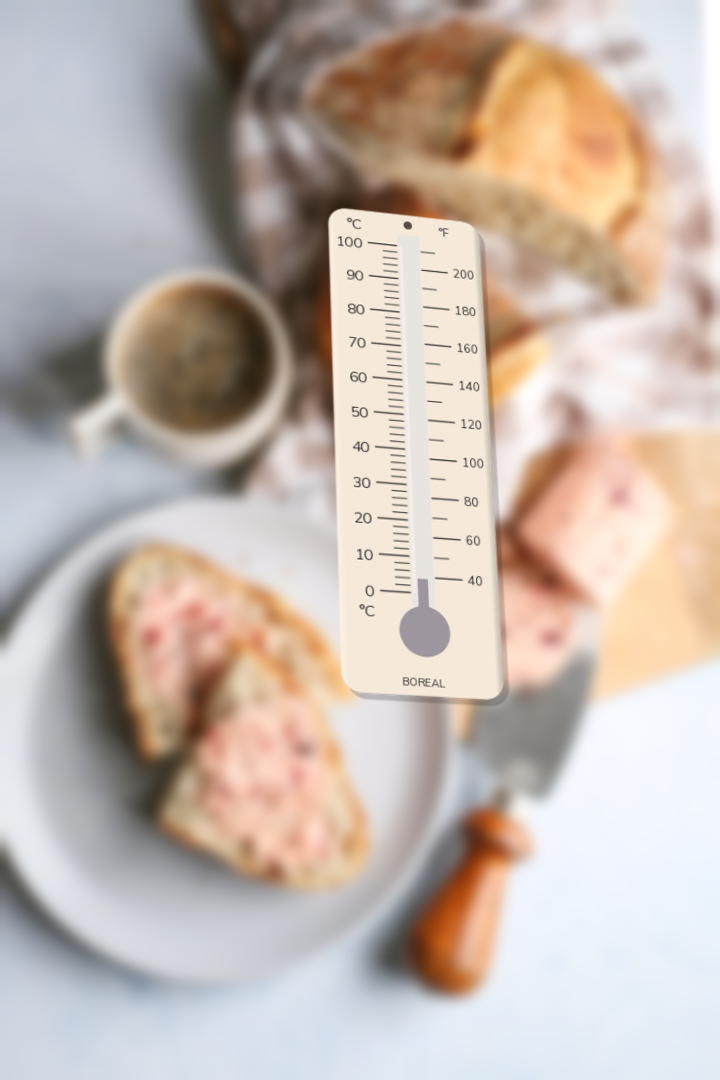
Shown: 4,°C
